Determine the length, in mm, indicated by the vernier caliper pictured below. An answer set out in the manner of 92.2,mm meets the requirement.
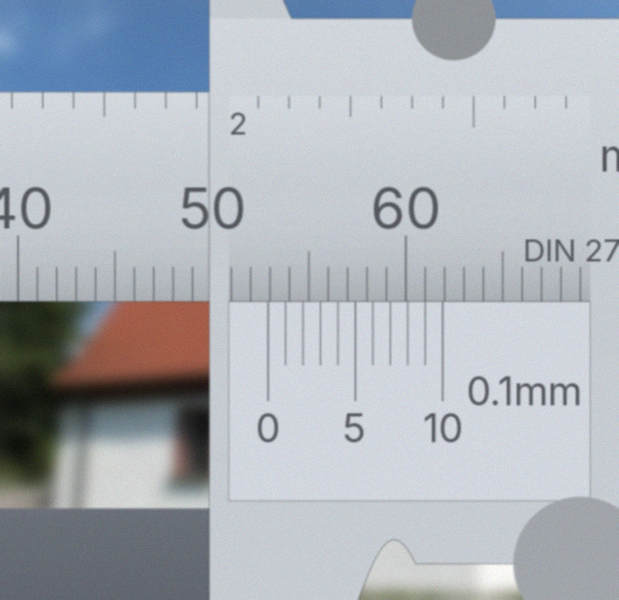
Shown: 52.9,mm
